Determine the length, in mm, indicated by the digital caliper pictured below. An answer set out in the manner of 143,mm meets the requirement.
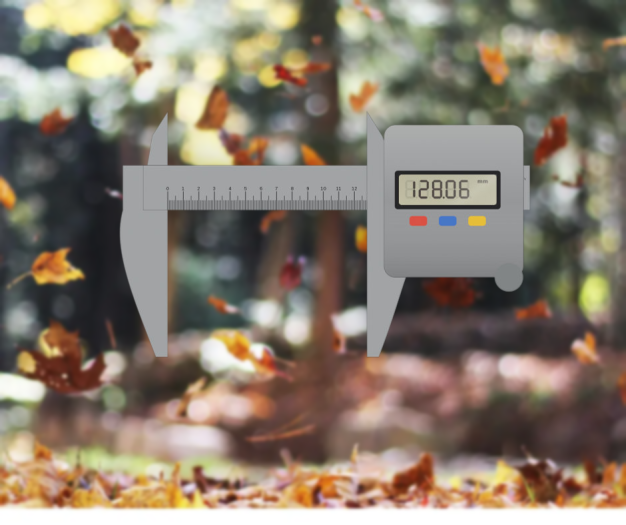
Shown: 128.06,mm
